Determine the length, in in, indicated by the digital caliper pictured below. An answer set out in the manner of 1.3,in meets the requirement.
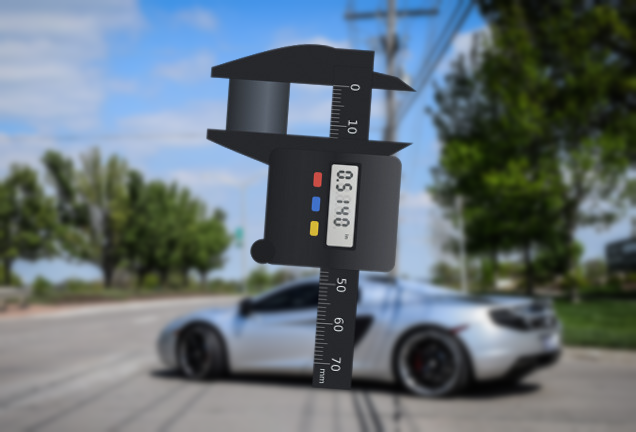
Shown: 0.5140,in
